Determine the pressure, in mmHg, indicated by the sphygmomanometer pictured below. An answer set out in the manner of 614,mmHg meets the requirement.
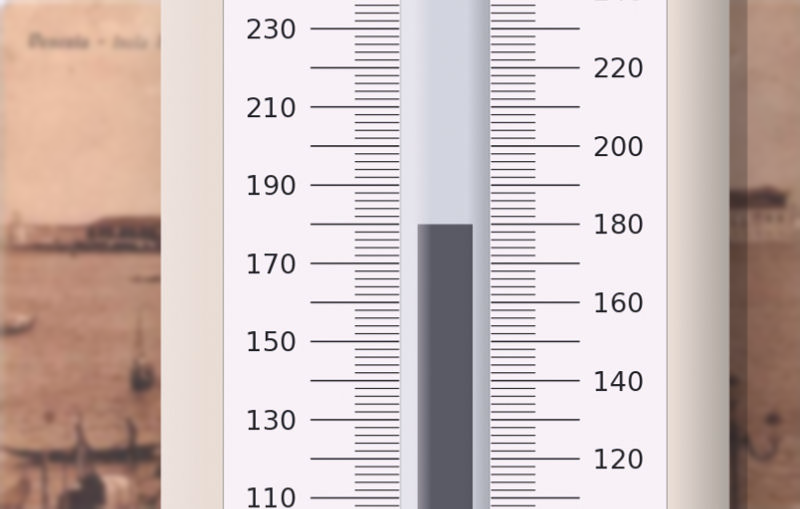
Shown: 180,mmHg
